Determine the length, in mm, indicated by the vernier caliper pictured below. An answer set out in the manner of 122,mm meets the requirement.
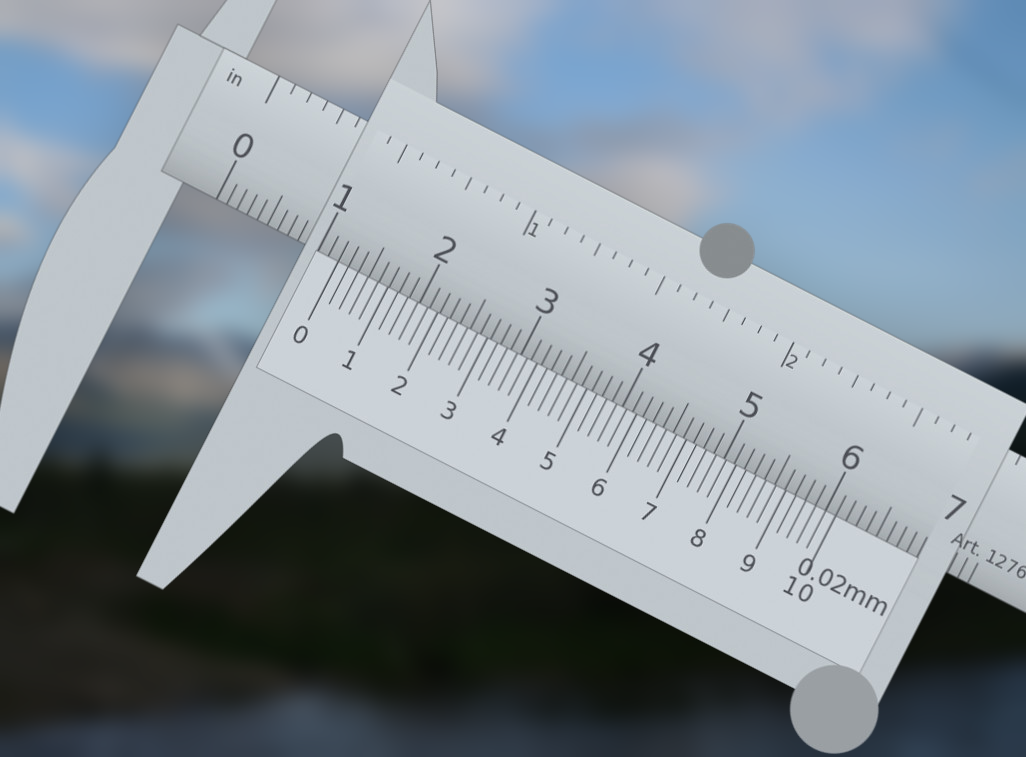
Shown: 12.0,mm
